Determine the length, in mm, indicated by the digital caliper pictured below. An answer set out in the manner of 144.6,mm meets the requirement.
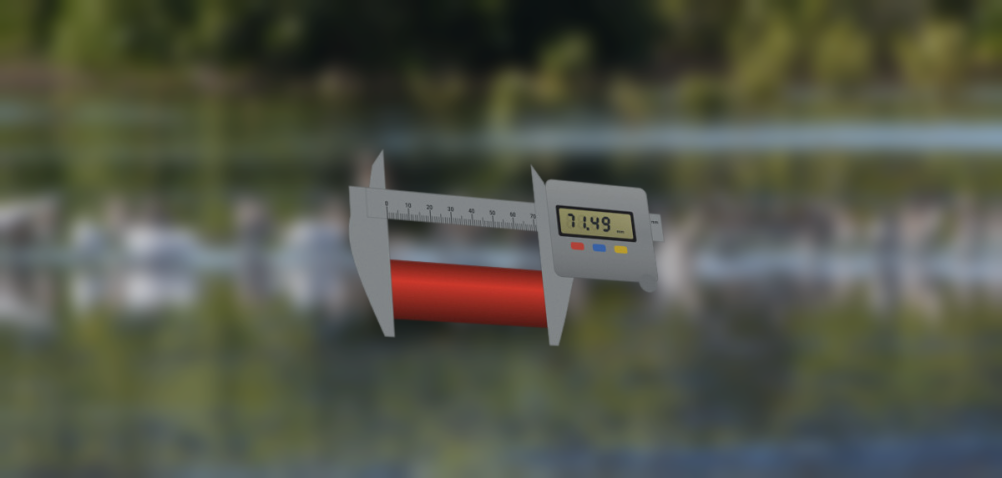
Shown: 71.49,mm
